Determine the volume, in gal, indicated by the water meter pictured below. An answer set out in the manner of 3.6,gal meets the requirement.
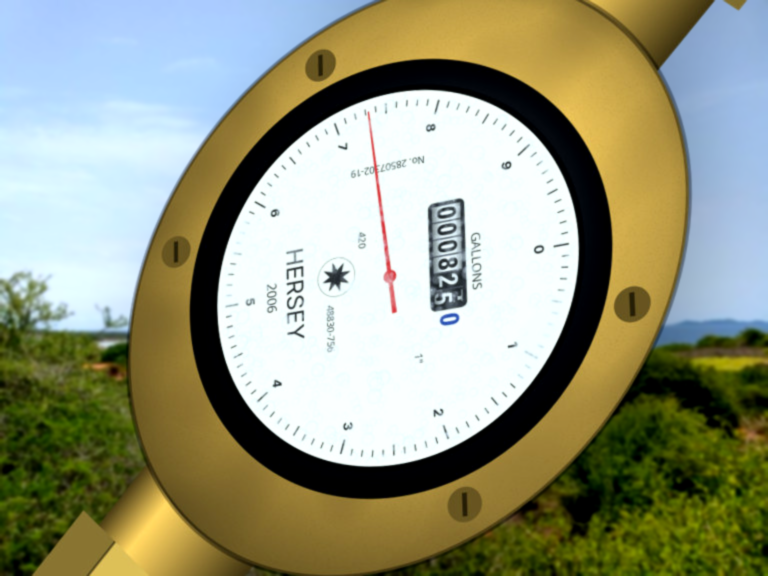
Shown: 8247.3,gal
